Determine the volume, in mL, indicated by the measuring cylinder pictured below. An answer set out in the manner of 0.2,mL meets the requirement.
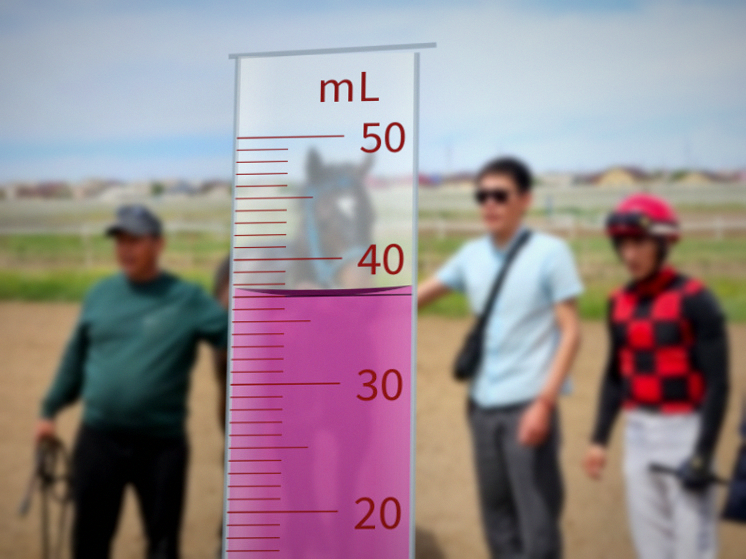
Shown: 37,mL
